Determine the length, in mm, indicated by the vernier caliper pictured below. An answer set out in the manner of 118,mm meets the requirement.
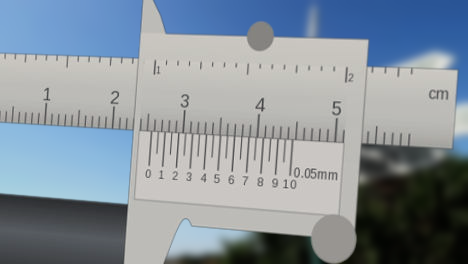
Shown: 25.6,mm
